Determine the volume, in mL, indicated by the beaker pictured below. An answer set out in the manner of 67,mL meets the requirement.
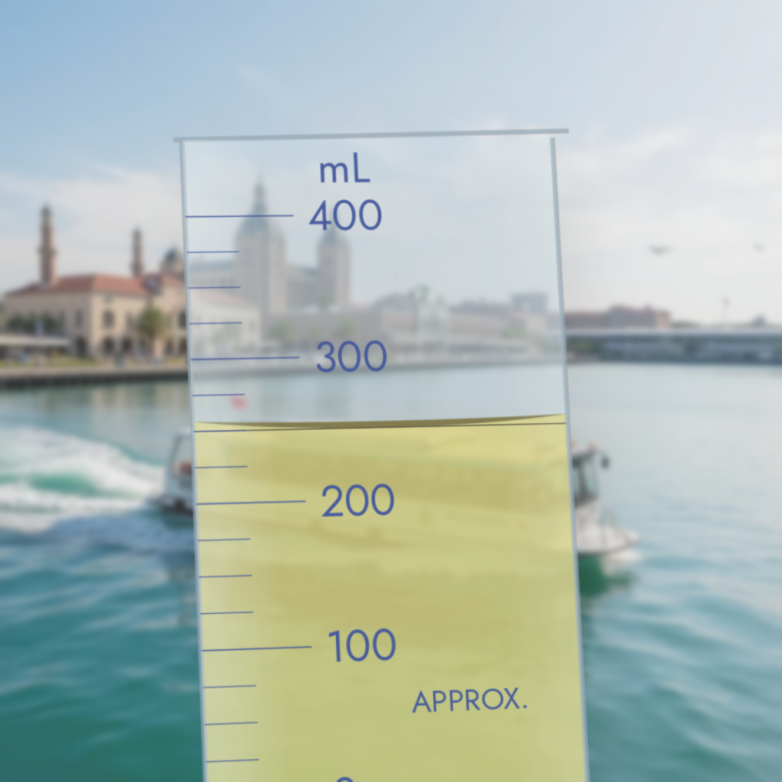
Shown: 250,mL
